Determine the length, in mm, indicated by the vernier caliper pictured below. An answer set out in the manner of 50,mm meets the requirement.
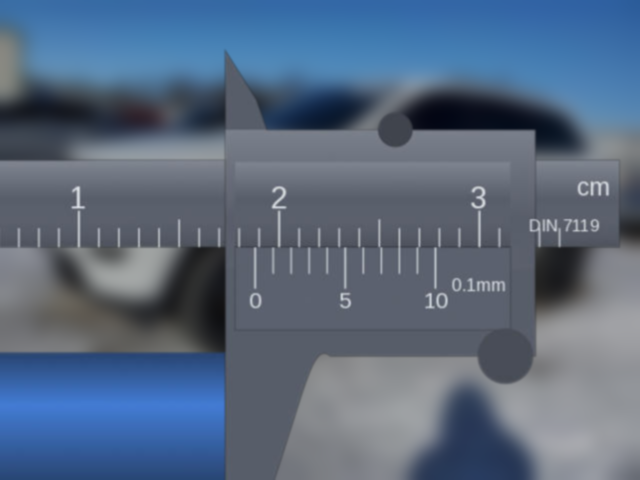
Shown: 18.8,mm
